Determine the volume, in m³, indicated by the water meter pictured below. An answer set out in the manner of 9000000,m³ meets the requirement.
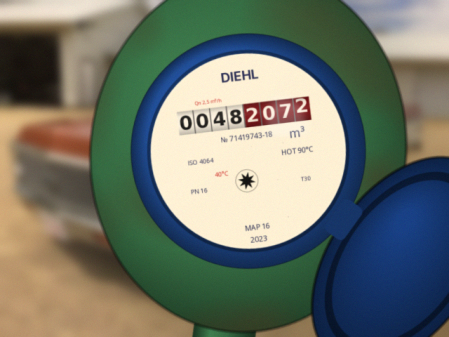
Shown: 48.2072,m³
